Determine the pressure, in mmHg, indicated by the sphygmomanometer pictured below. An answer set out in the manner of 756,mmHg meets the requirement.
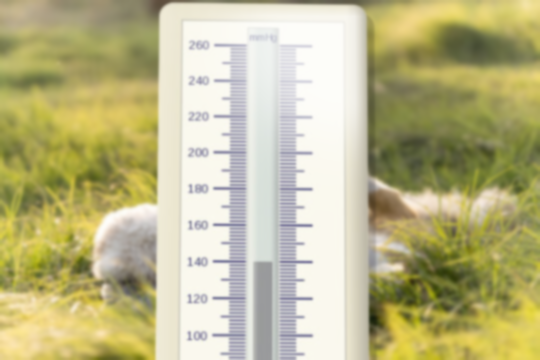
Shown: 140,mmHg
